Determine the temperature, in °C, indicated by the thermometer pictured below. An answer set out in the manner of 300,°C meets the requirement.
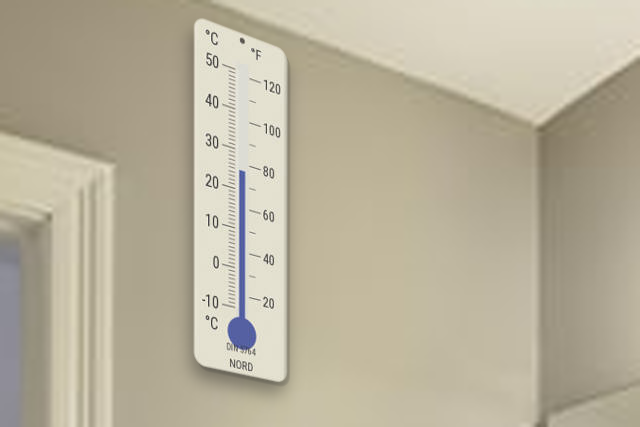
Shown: 25,°C
